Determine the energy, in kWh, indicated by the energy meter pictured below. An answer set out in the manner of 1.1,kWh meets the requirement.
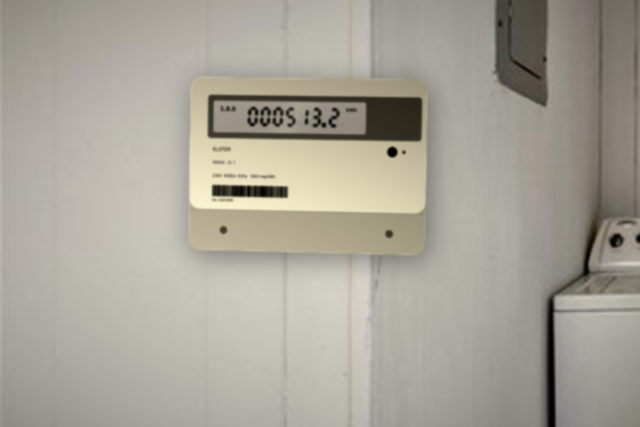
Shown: 513.2,kWh
